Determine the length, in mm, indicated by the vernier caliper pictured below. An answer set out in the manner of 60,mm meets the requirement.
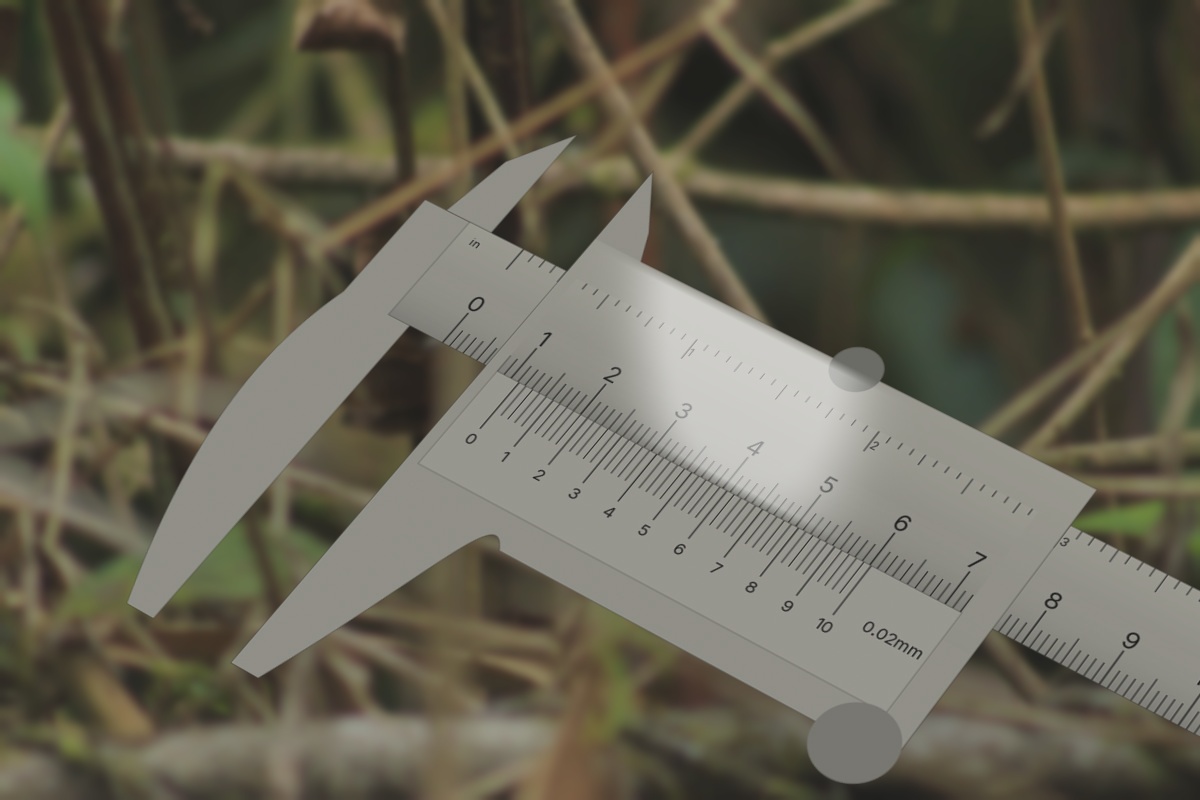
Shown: 11.2,mm
